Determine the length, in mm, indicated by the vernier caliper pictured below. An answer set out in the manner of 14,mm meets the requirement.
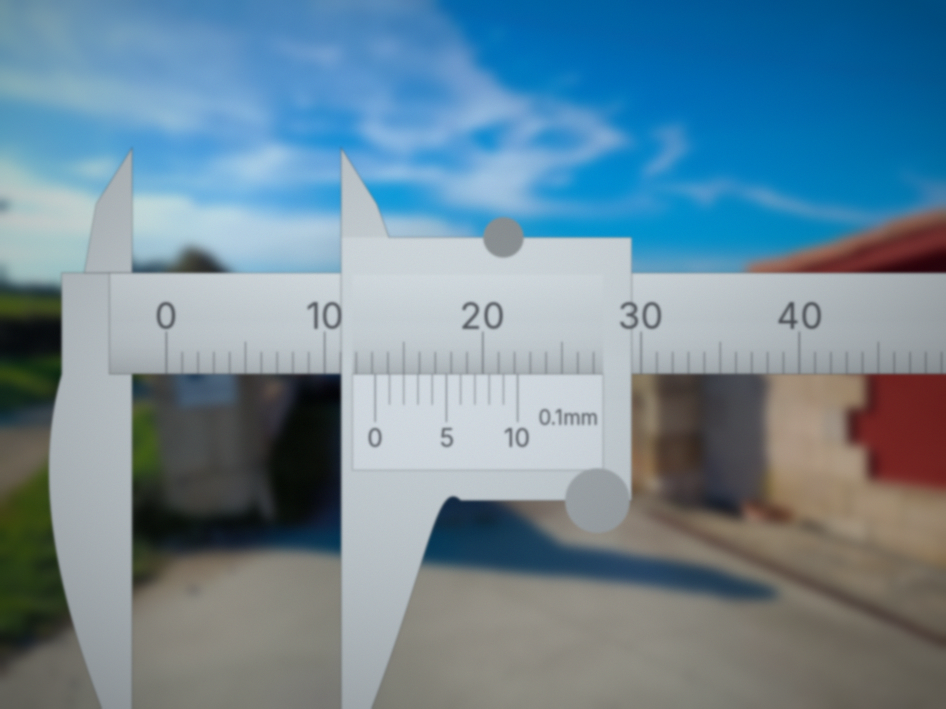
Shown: 13.2,mm
